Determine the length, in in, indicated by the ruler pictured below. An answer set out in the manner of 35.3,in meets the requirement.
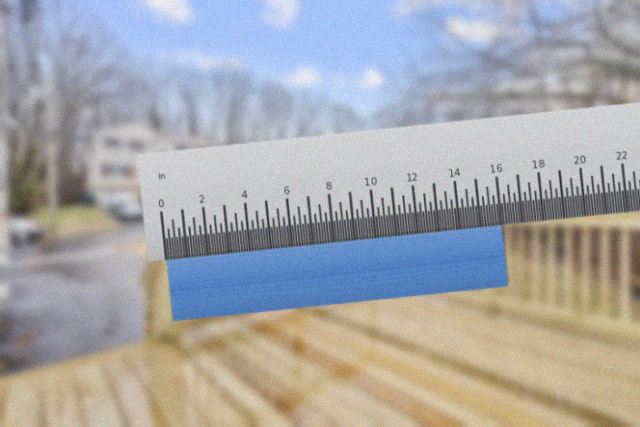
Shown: 16,in
